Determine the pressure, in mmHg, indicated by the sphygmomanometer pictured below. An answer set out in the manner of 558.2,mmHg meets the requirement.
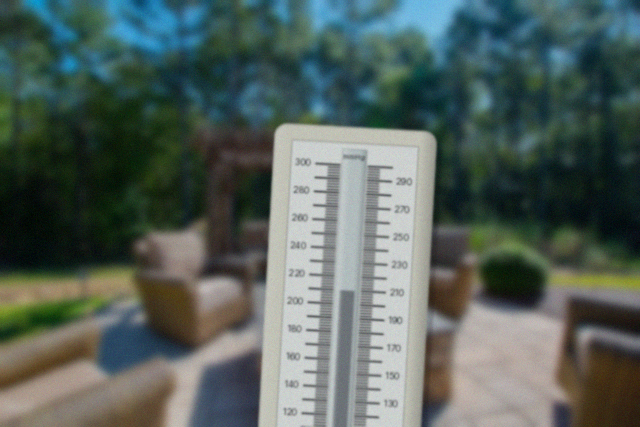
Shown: 210,mmHg
